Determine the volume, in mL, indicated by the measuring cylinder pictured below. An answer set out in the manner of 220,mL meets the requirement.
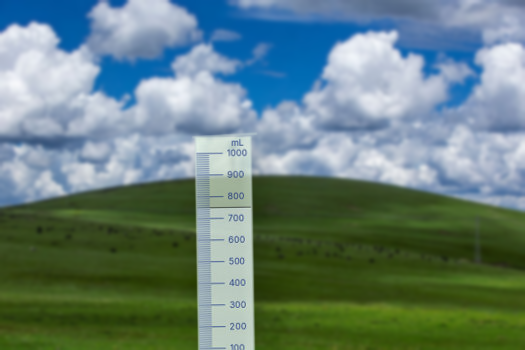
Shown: 750,mL
